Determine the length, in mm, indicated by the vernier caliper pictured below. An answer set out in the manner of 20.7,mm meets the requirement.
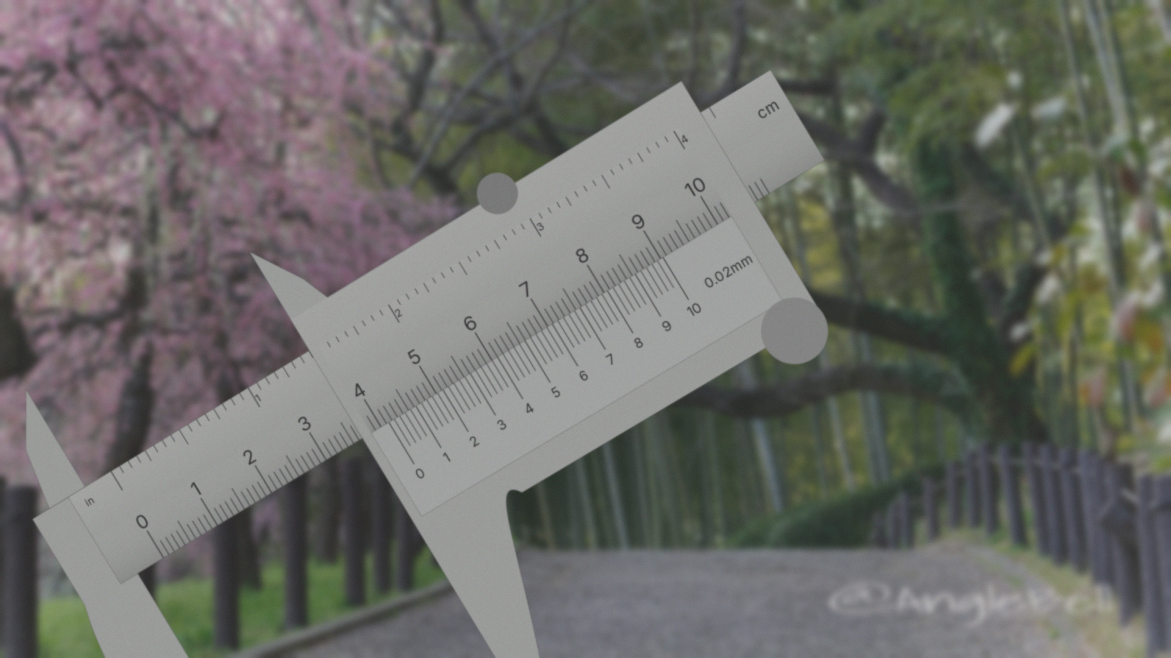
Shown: 41.4,mm
